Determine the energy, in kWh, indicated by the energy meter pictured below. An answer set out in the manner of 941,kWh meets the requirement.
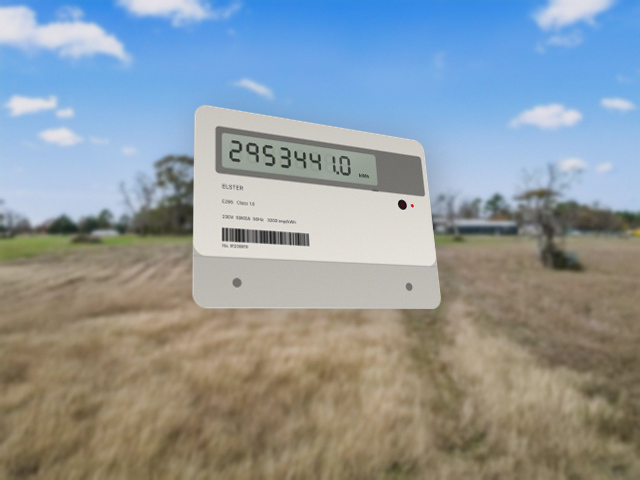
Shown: 2953441.0,kWh
